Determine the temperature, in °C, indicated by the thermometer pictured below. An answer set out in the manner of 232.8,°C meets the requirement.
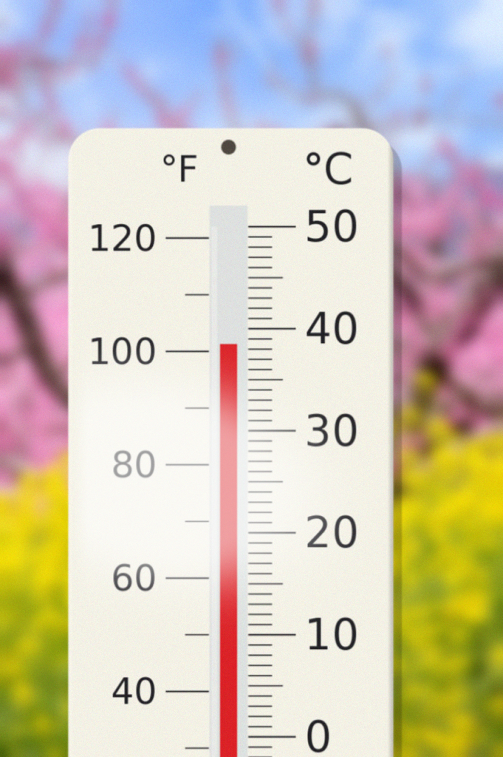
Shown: 38.5,°C
